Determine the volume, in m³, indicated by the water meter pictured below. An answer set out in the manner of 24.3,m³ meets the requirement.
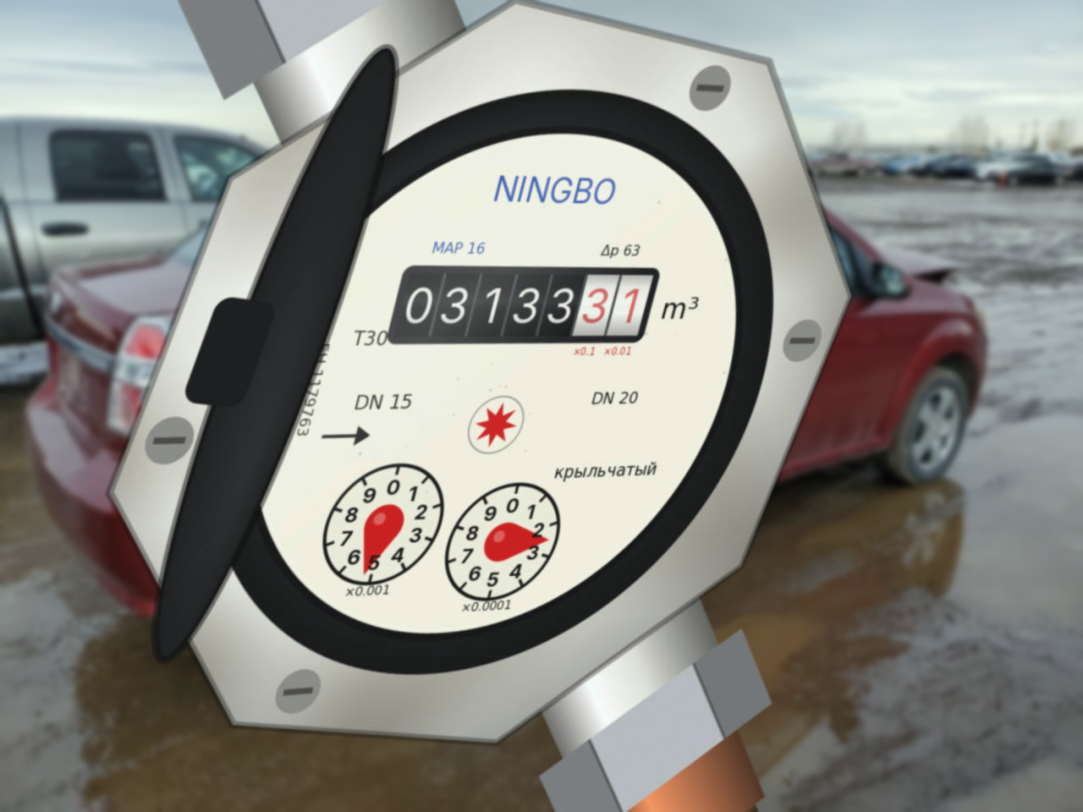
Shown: 3133.3152,m³
